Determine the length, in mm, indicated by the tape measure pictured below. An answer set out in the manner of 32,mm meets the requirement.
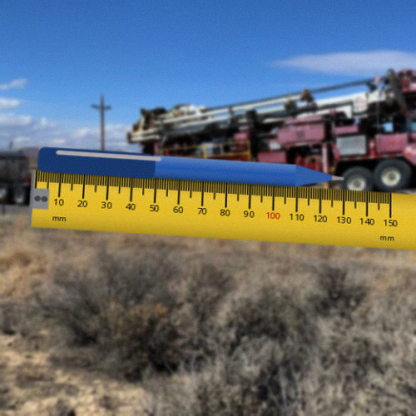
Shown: 130,mm
